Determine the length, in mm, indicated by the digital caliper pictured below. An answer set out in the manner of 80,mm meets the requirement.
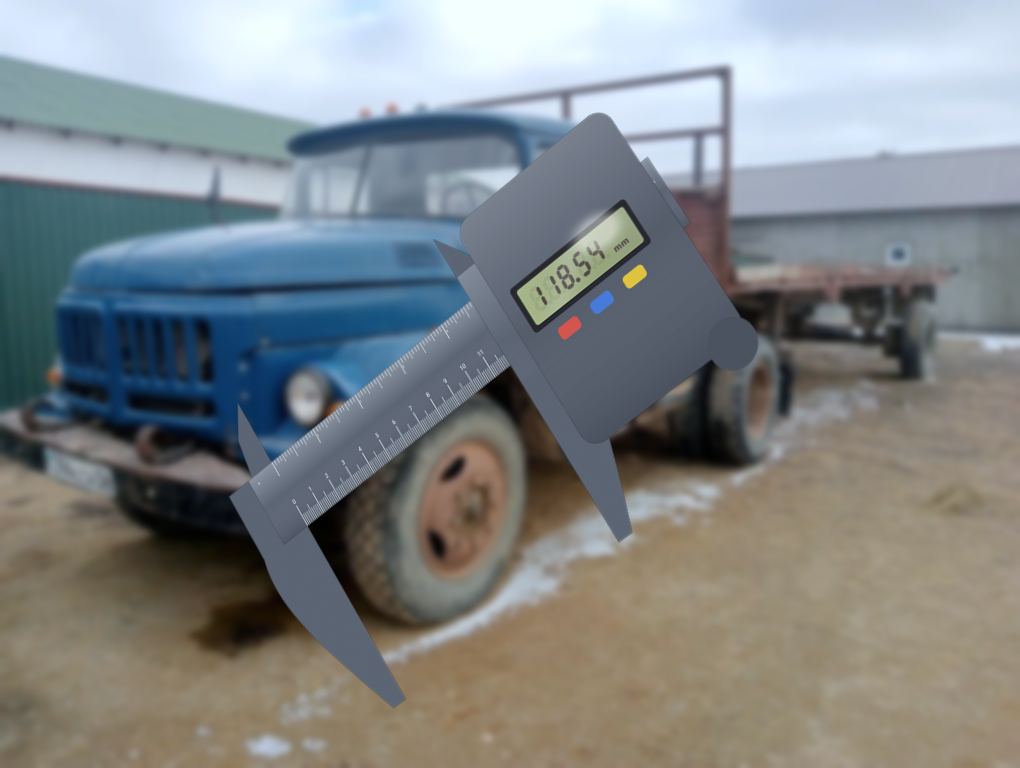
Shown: 118.54,mm
